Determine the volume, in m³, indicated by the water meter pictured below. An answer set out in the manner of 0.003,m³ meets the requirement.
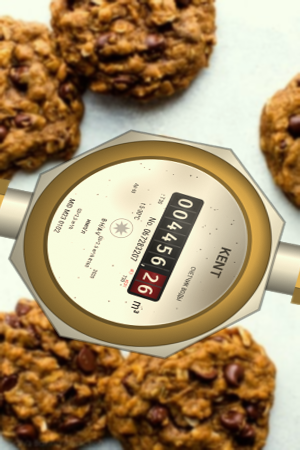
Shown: 4456.26,m³
